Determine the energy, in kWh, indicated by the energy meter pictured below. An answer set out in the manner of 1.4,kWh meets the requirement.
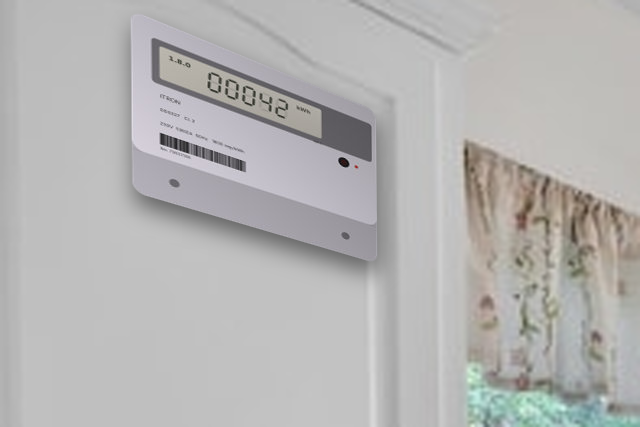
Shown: 42,kWh
